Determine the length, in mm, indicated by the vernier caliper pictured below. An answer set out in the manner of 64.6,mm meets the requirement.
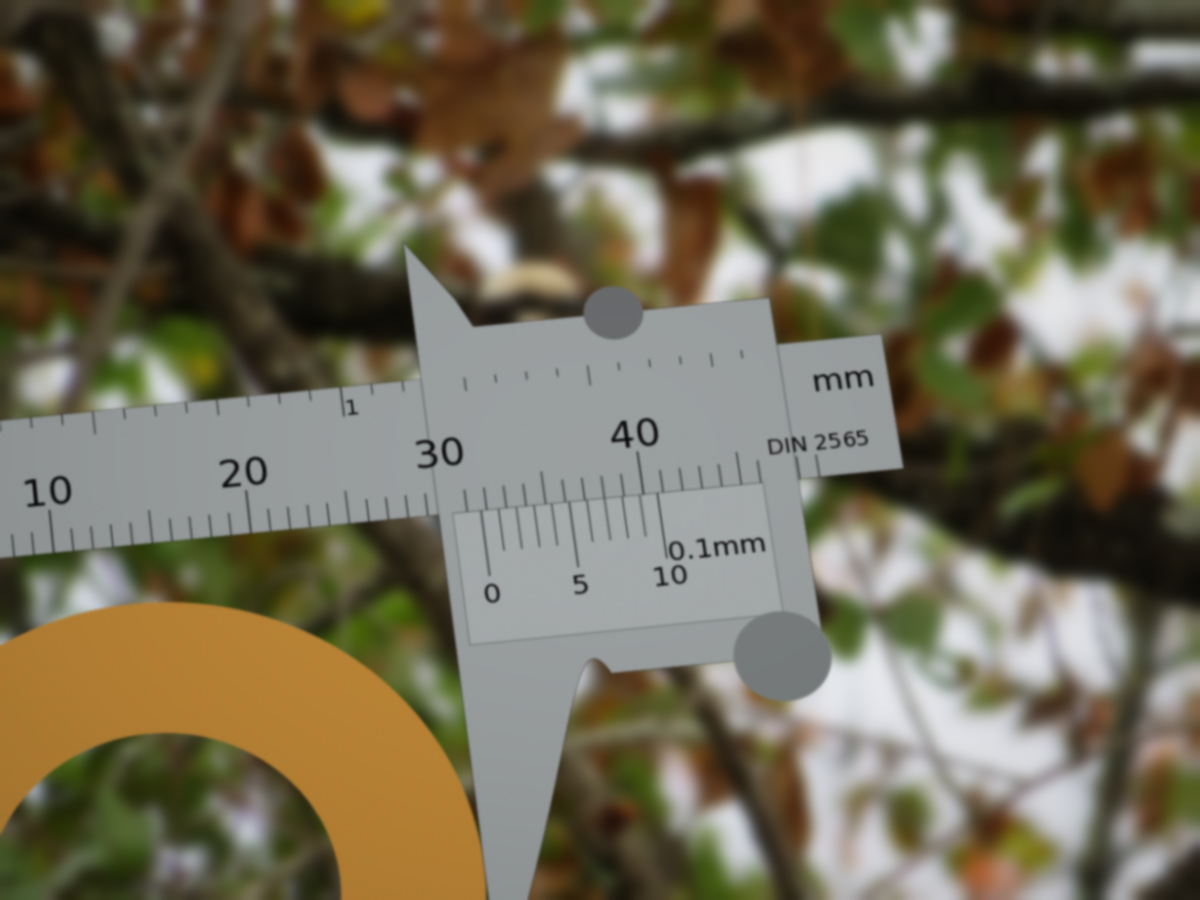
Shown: 31.7,mm
